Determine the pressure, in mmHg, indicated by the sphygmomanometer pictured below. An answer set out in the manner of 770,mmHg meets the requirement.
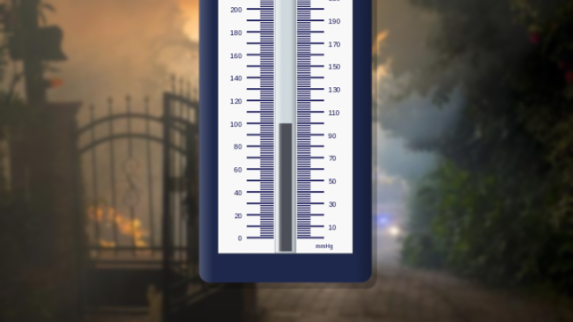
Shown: 100,mmHg
